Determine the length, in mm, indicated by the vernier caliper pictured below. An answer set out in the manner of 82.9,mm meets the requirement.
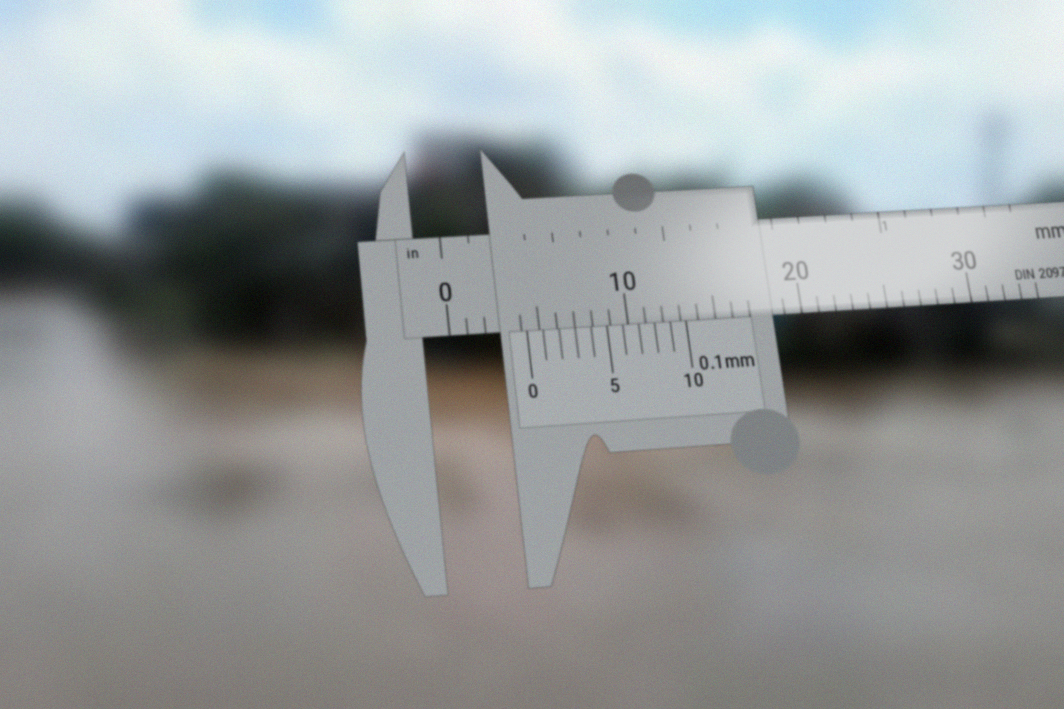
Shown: 4.3,mm
